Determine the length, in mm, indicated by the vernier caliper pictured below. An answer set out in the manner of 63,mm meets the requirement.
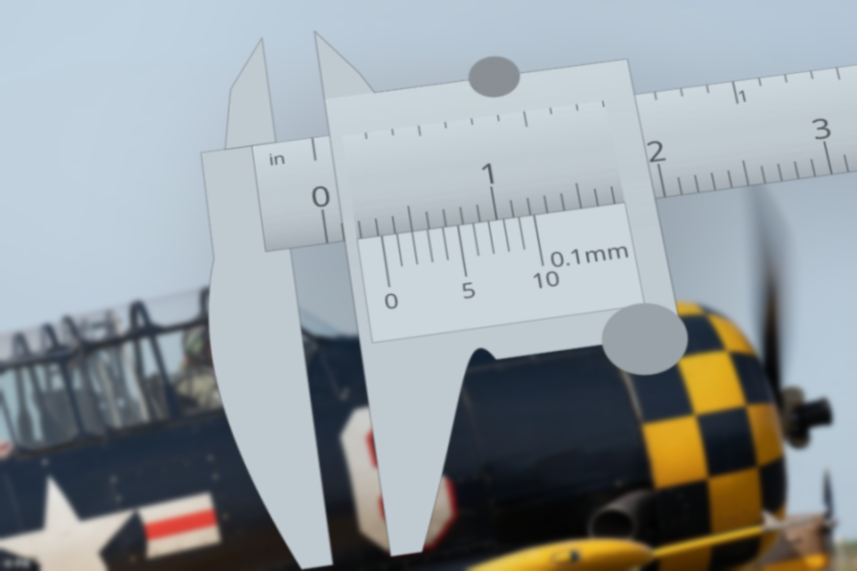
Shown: 3.2,mm
